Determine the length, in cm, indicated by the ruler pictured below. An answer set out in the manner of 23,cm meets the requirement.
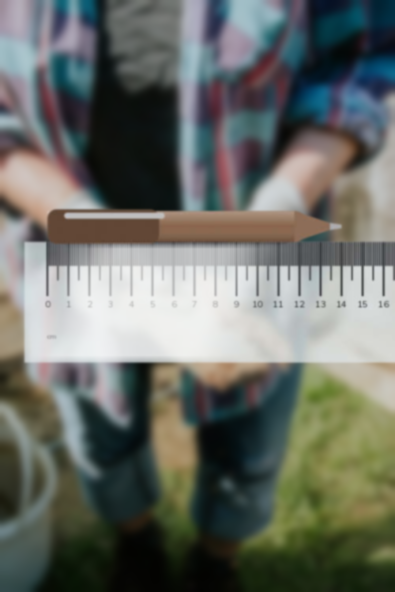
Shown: 14,cm
